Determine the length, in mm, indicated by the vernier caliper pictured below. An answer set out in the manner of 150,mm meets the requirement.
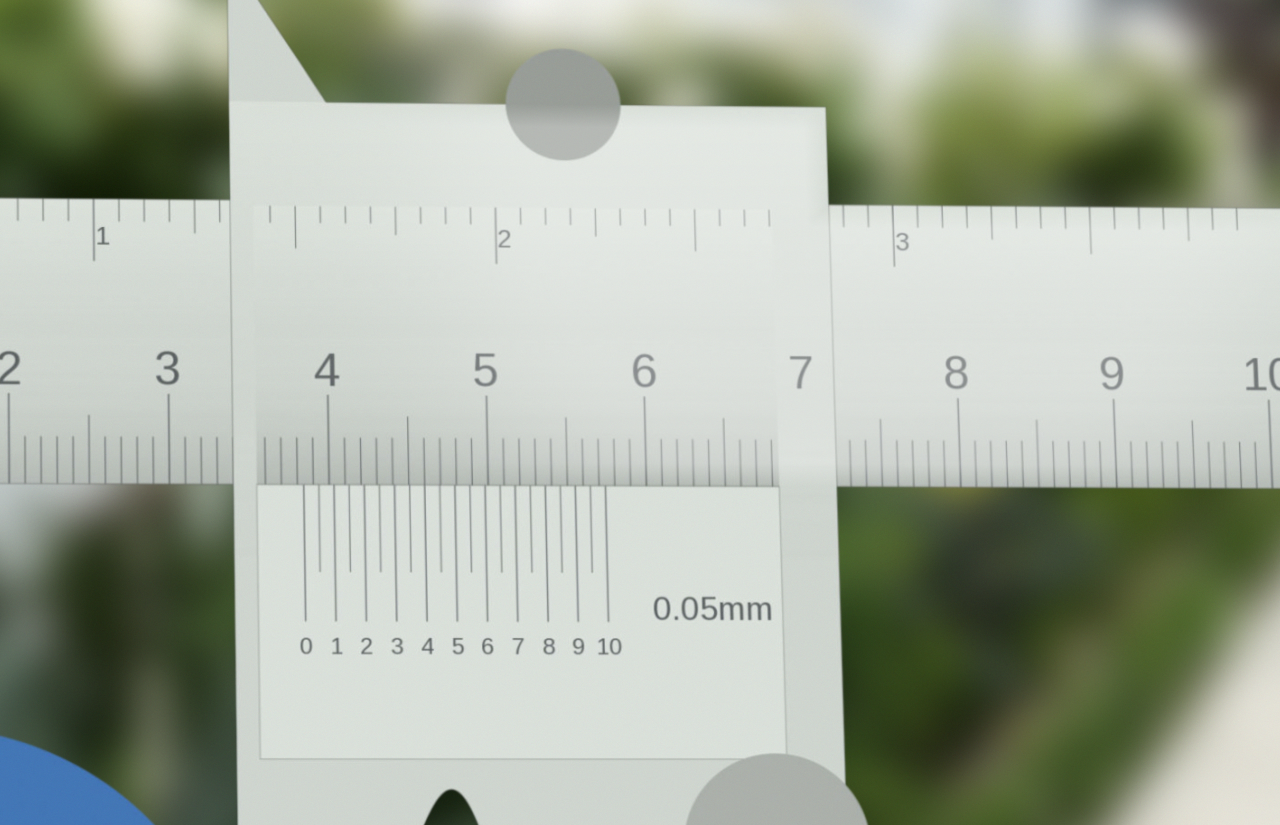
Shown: 38.4,mm
